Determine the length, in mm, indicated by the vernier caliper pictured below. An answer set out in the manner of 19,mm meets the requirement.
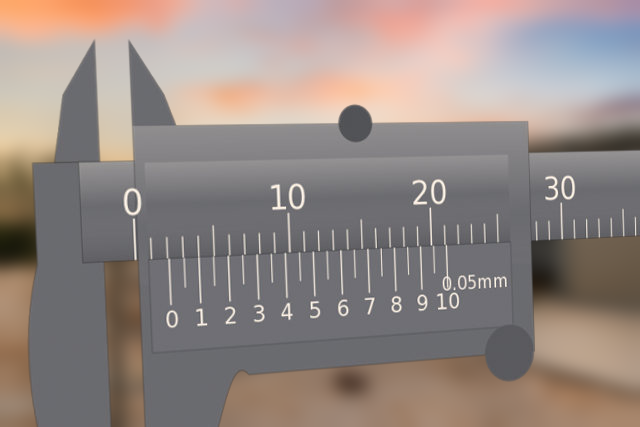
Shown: 2.1,mm
